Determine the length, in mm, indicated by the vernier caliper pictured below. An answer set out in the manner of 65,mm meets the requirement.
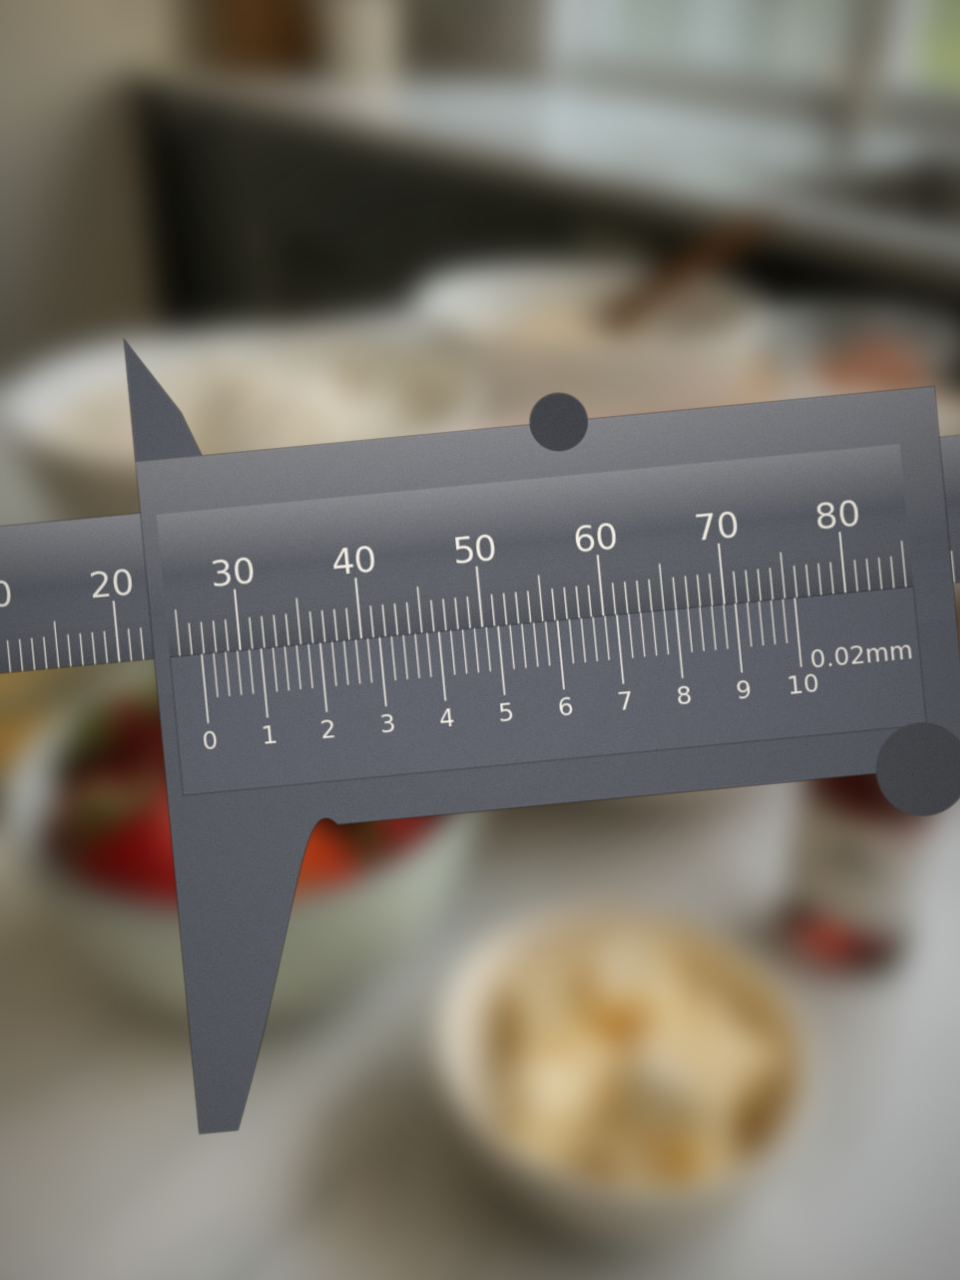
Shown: 26.8,mm
